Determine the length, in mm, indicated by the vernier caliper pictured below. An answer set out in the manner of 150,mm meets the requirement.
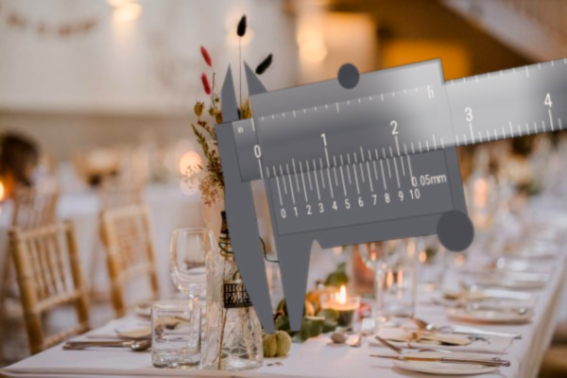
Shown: 2.2,mm
